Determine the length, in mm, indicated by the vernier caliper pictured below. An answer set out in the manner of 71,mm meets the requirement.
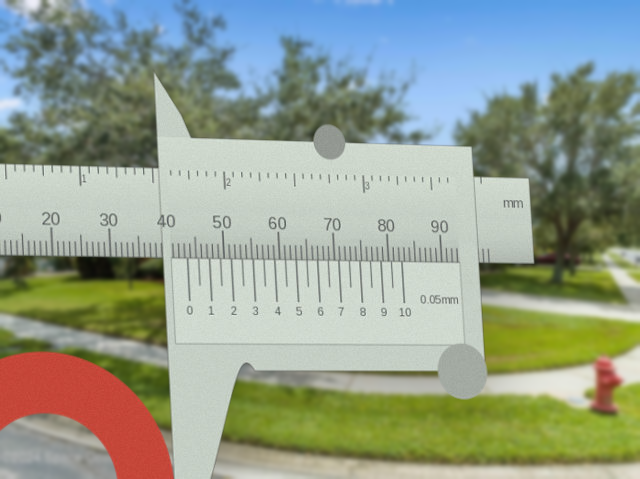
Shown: 43.5,mm
